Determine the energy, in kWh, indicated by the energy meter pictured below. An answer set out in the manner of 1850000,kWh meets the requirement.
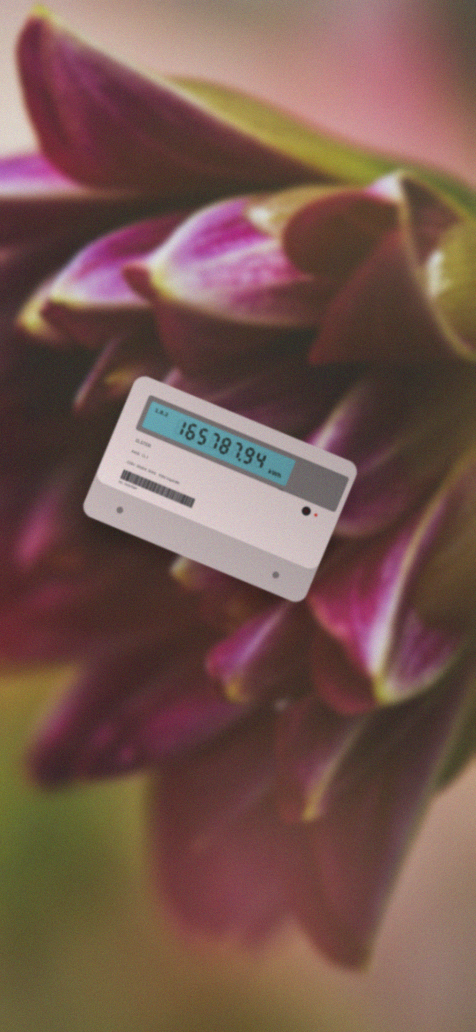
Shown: 165787.94,kWh
